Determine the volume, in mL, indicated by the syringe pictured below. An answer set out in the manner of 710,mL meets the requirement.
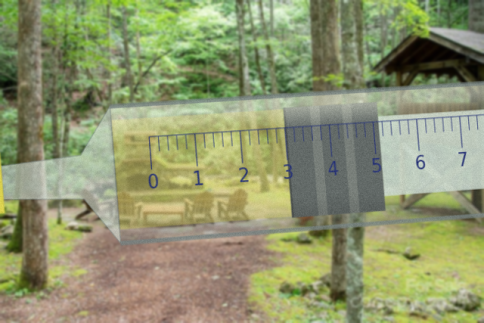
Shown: 3,mL
